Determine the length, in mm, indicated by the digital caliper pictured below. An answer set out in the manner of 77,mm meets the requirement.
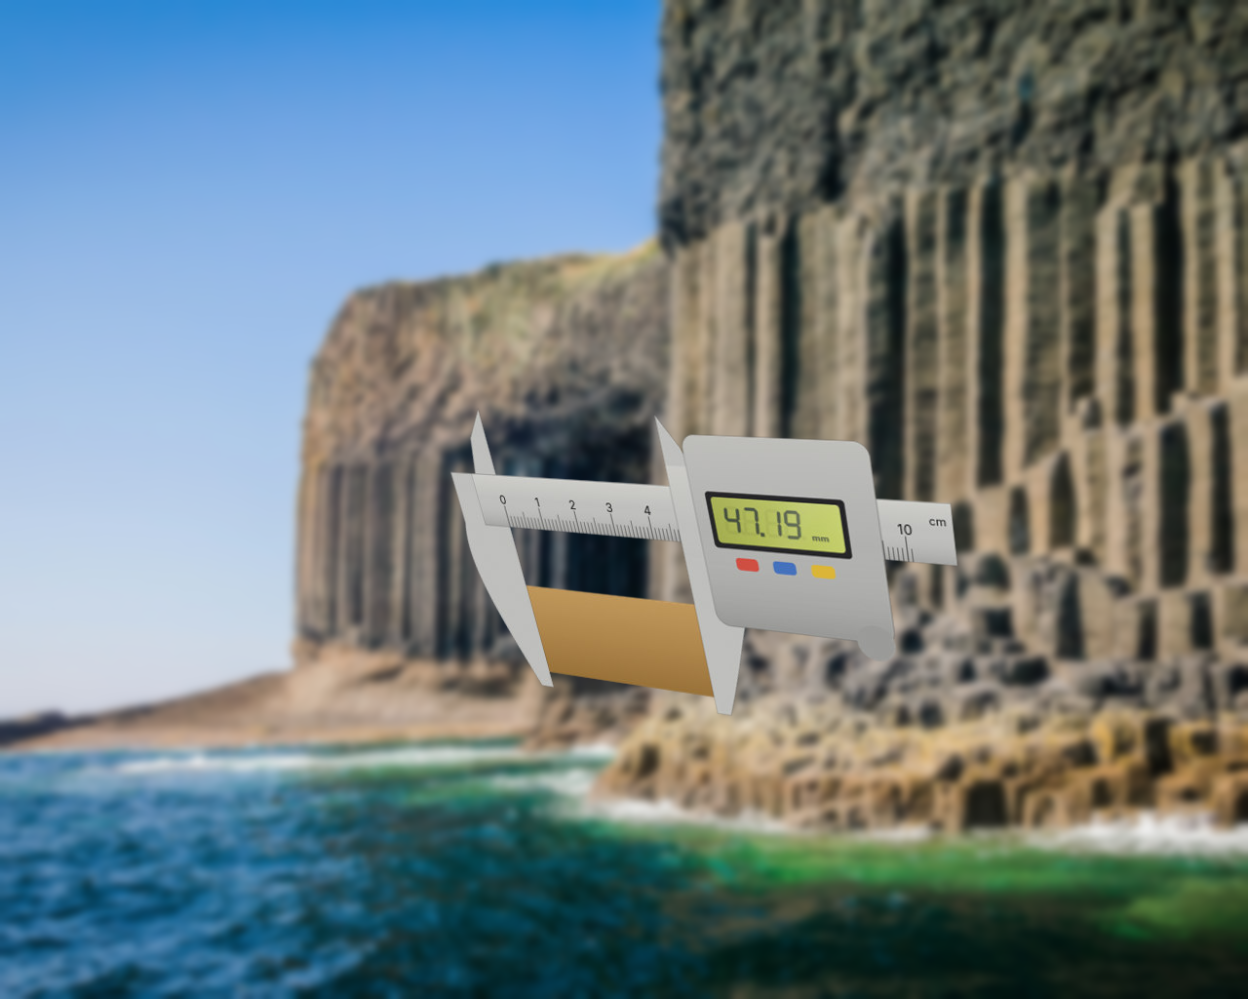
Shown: 47.19,mm
